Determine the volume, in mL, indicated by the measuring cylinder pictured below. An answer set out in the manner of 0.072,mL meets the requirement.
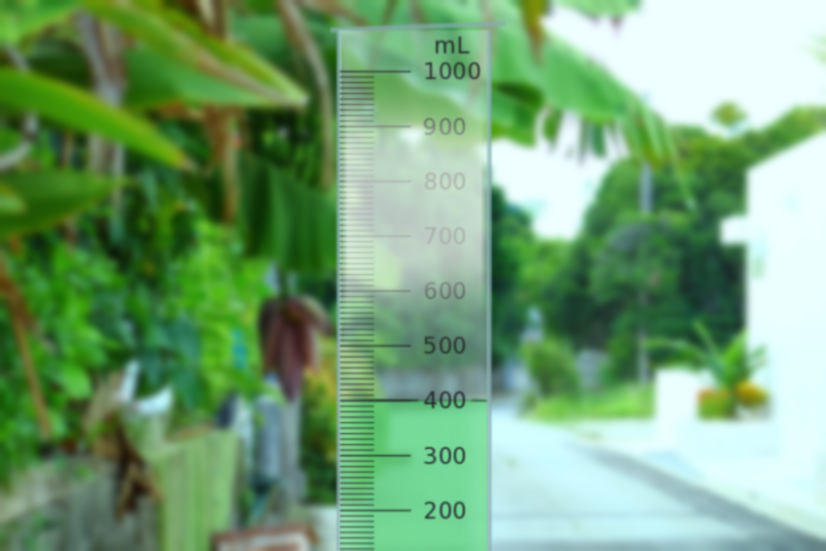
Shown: 400,mL
